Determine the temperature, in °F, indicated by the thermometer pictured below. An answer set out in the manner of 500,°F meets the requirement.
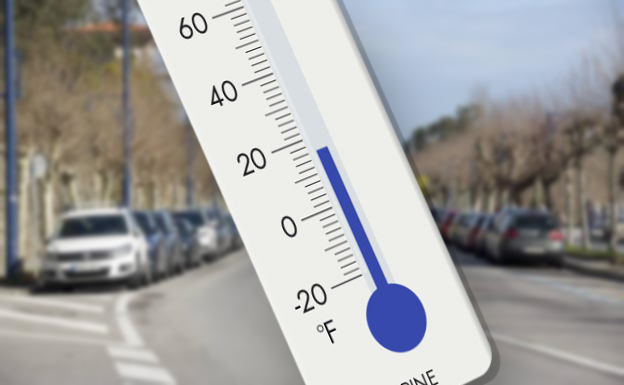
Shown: 16,°F
